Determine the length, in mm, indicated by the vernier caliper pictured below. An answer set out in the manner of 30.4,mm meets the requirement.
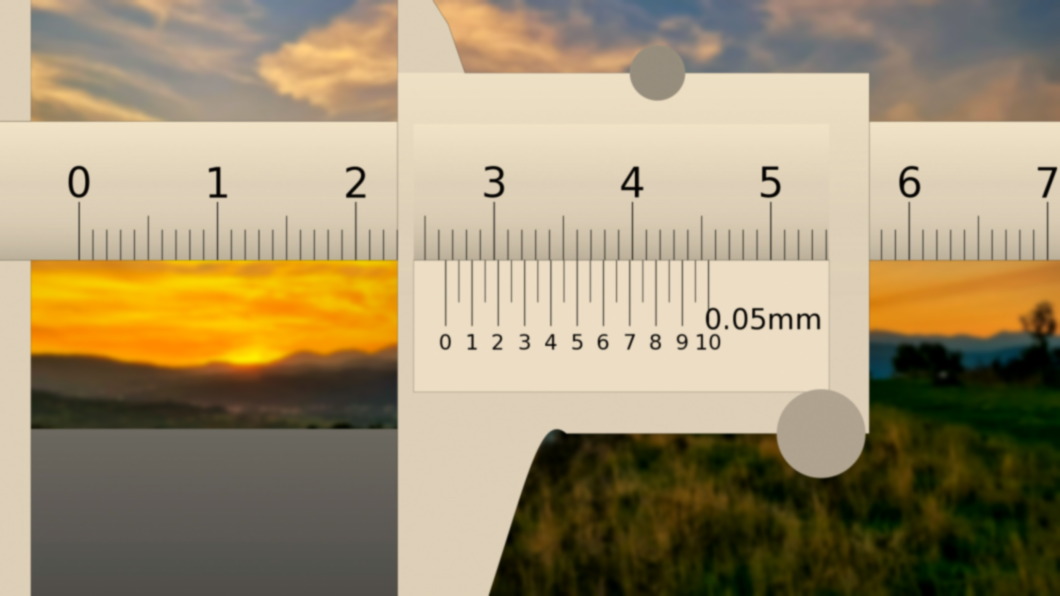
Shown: 26.5,mm
